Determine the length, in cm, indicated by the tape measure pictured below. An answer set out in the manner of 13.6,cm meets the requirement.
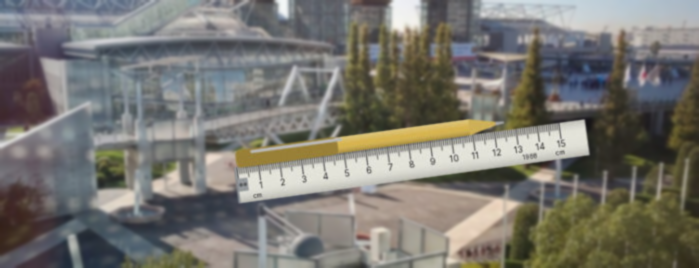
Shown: 12.5,cm
